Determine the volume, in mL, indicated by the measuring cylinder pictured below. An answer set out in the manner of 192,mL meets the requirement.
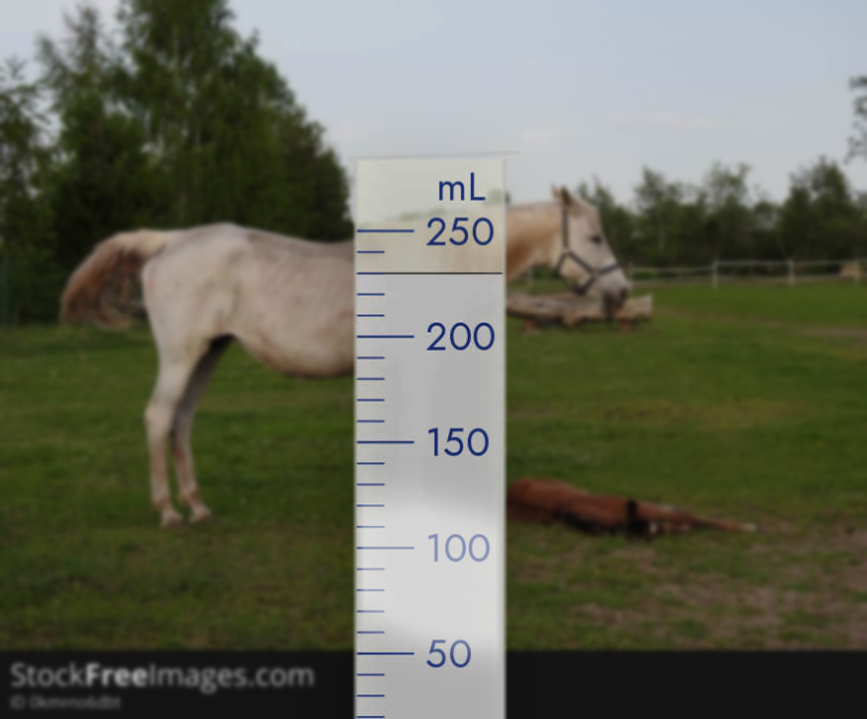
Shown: 230,mL
